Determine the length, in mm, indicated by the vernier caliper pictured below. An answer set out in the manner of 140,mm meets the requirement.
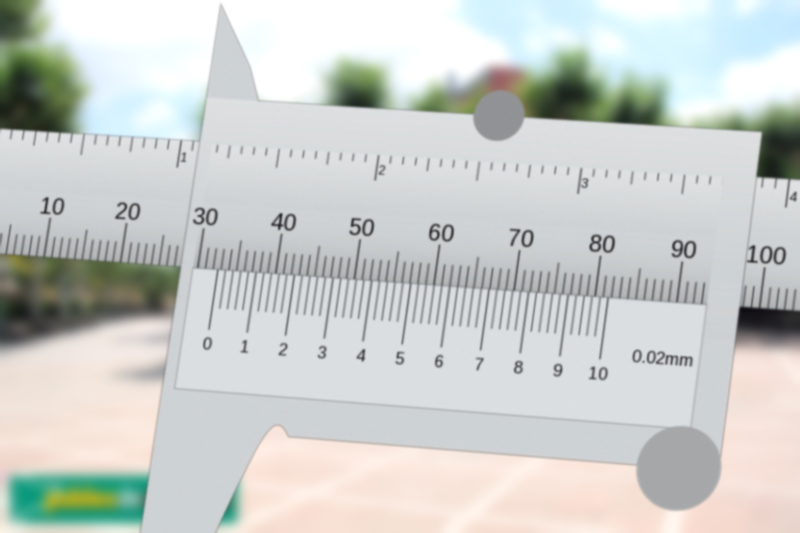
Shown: 32.6,mm
